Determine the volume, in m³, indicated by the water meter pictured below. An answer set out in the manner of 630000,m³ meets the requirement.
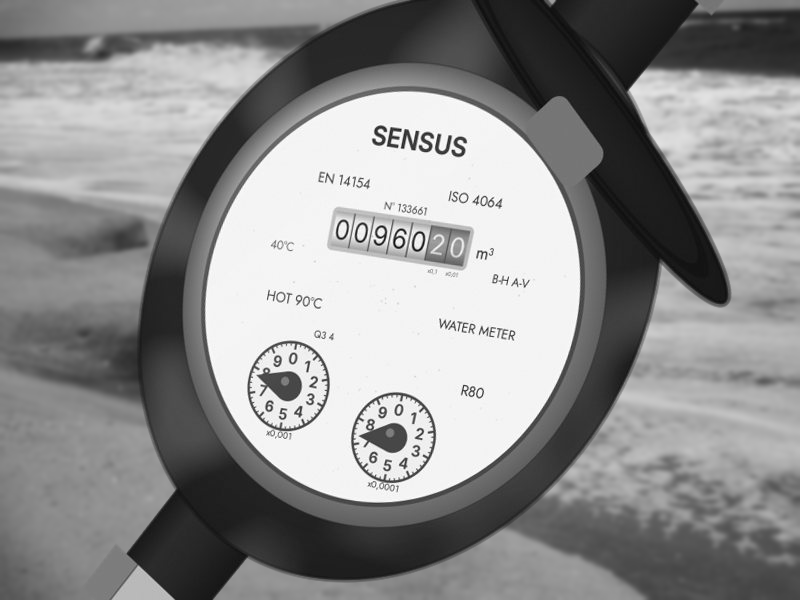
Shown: 960.2077,m³
